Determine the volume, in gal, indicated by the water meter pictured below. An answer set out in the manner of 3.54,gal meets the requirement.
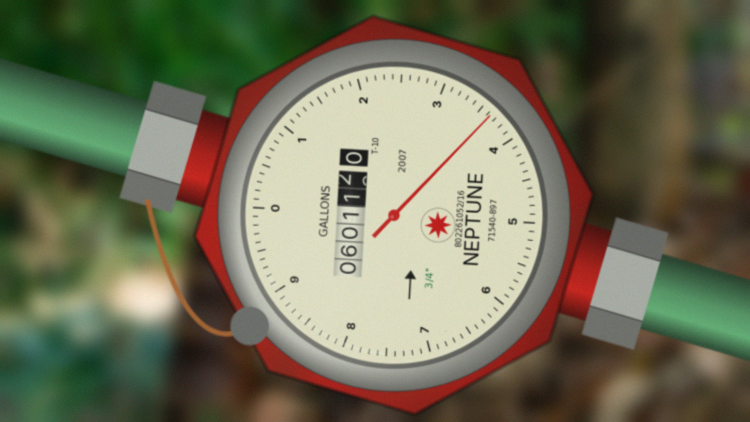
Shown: 601123.6,gal
